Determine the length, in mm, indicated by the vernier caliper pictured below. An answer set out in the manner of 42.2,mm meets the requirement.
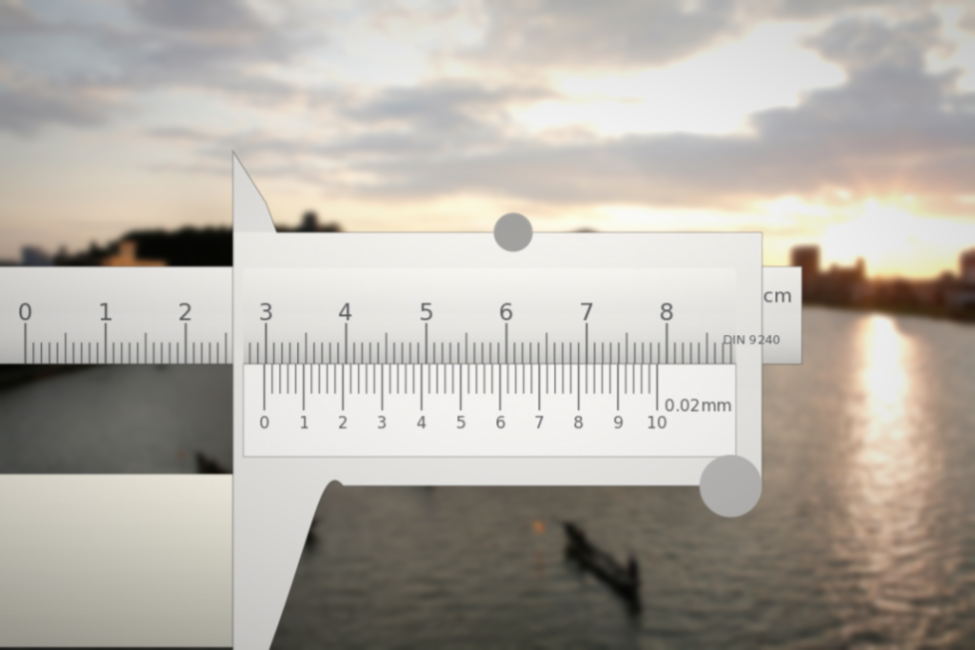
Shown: 29.8,mm
